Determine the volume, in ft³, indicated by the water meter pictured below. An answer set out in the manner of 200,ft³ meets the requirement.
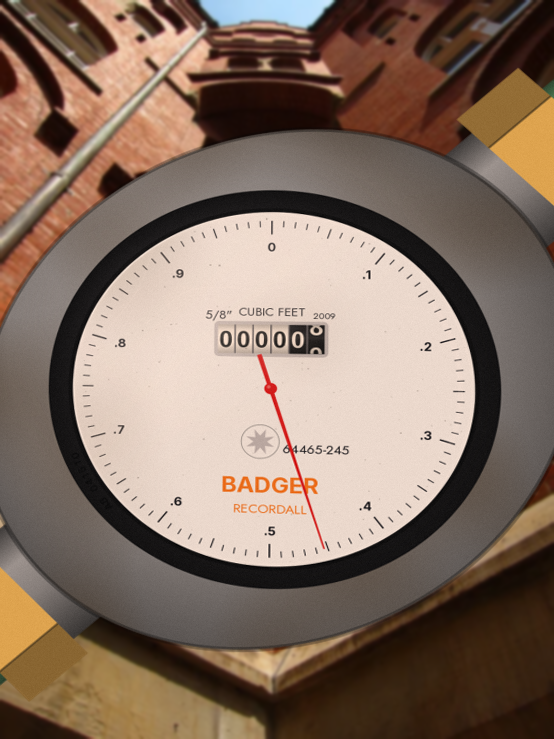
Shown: 8.45,ft³
